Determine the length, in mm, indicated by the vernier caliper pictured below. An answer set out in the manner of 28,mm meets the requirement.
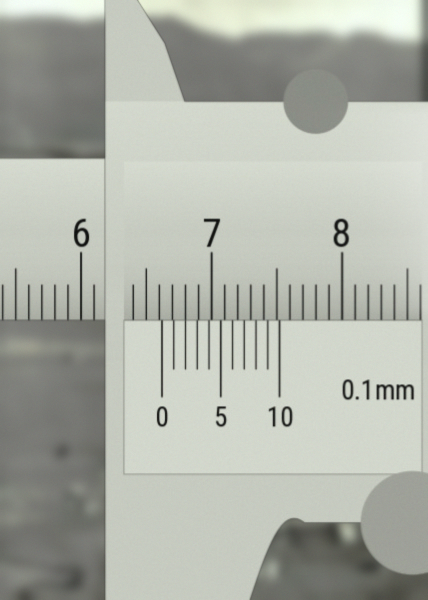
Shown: 66.2,mm
